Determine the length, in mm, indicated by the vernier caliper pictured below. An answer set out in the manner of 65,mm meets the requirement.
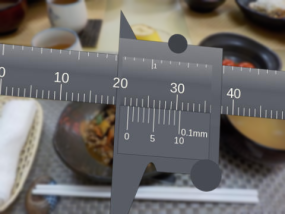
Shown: 21.6,mm
